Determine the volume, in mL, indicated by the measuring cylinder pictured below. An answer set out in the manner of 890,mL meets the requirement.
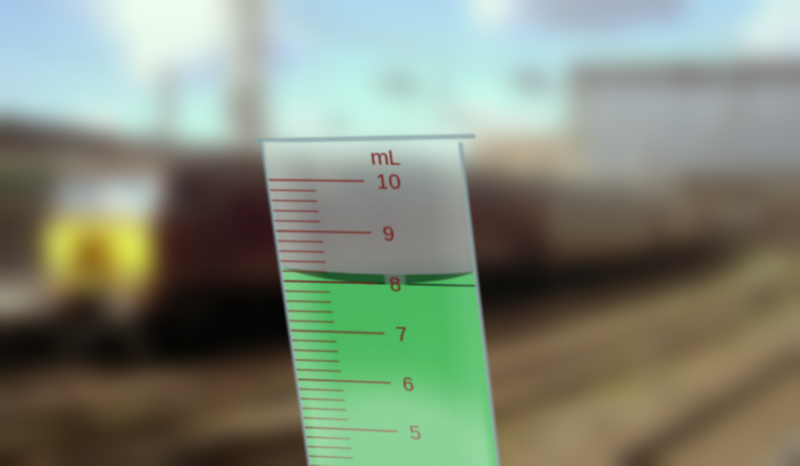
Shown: 8,mL
